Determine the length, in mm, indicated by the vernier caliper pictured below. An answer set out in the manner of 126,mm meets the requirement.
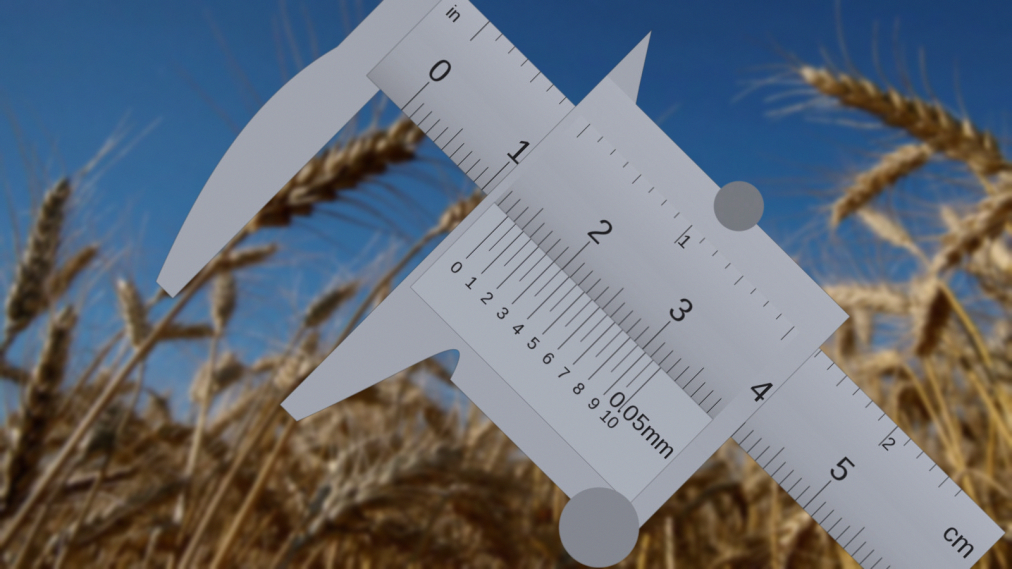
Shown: 13.3,mm
